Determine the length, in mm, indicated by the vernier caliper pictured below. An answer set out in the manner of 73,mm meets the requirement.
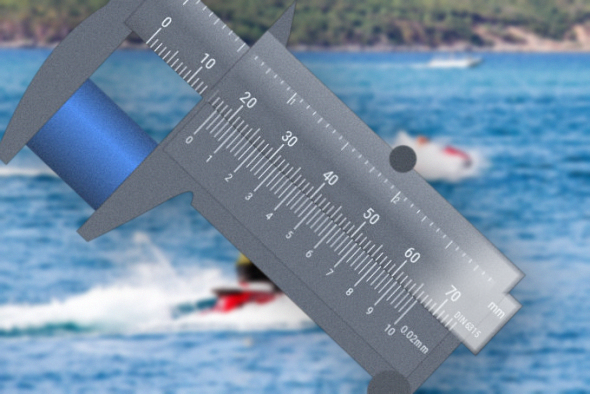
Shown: 17.2,mm
